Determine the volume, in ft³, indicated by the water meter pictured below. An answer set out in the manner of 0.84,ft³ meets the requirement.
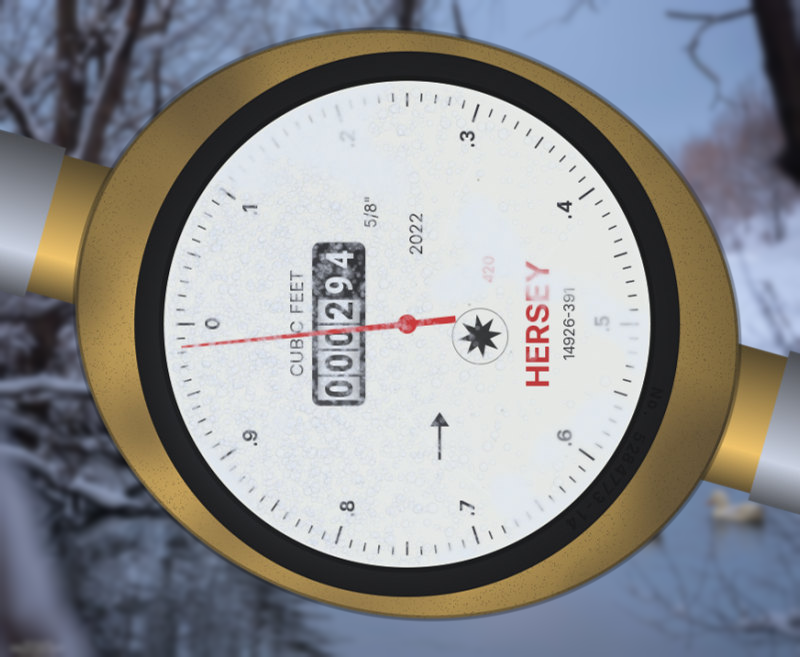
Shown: 293.98,ft³
